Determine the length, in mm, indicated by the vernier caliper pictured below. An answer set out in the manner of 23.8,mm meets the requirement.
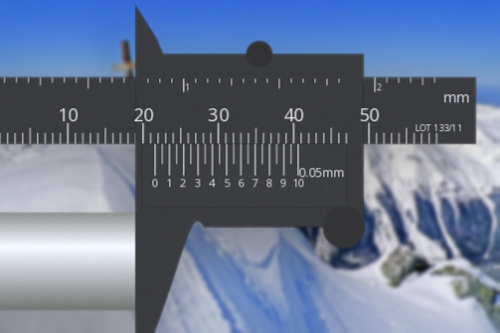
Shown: 21.6,mm
